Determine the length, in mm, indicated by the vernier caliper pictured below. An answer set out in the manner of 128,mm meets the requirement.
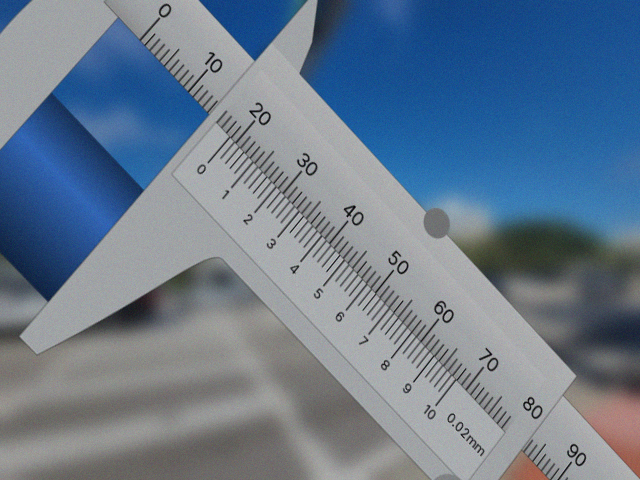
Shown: 18.8,mm
